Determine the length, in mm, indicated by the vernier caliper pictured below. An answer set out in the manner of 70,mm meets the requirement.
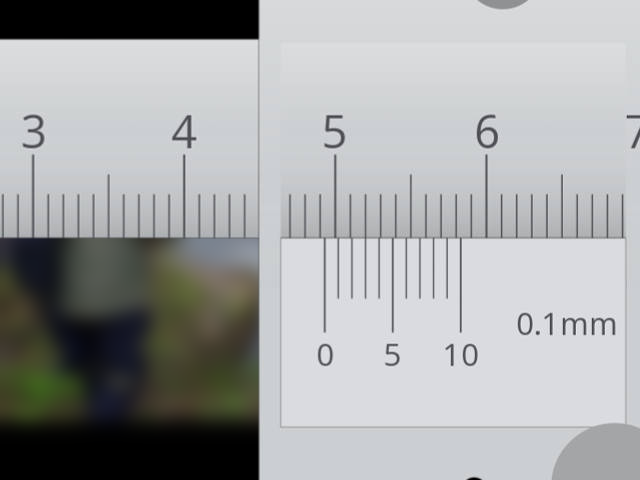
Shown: 49.3,mm
